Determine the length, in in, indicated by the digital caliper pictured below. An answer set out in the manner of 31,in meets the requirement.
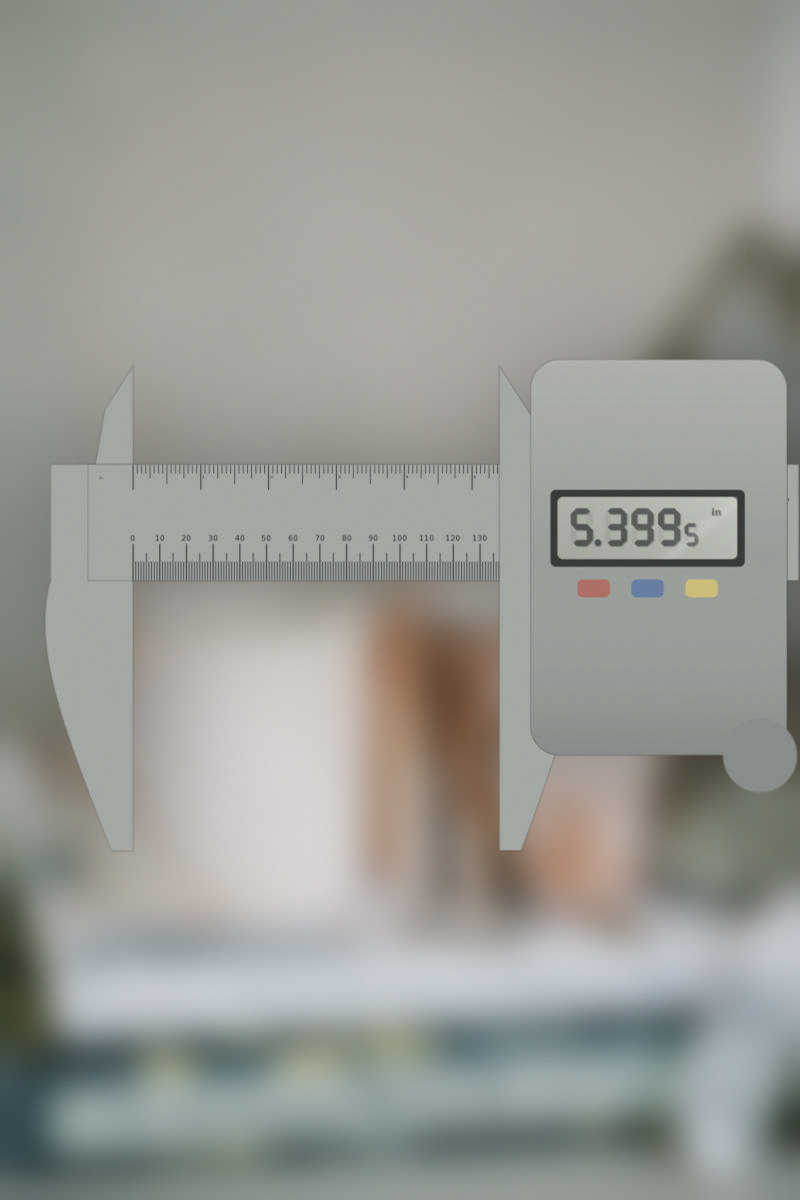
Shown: 5.3995,in
